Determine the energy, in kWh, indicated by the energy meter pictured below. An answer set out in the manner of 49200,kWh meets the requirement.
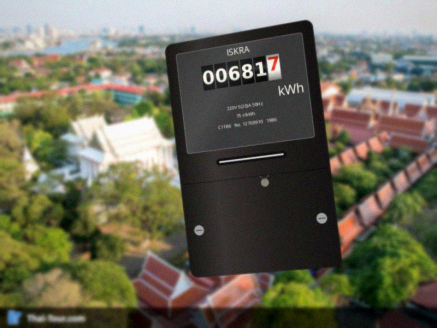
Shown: 681.7,kWh
